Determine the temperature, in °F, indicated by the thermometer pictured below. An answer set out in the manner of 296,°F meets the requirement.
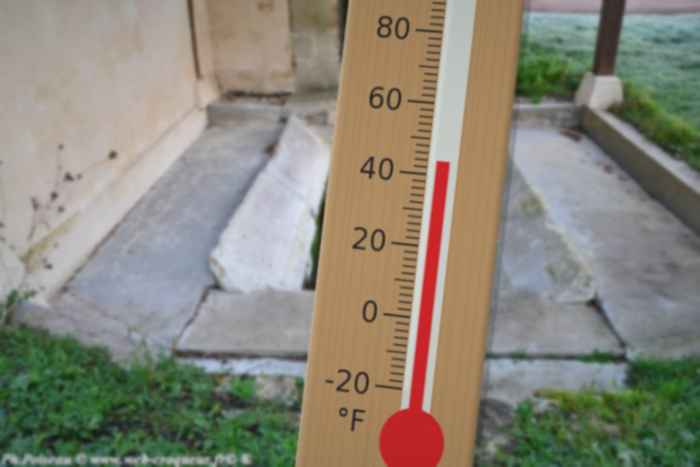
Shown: 44,°F
